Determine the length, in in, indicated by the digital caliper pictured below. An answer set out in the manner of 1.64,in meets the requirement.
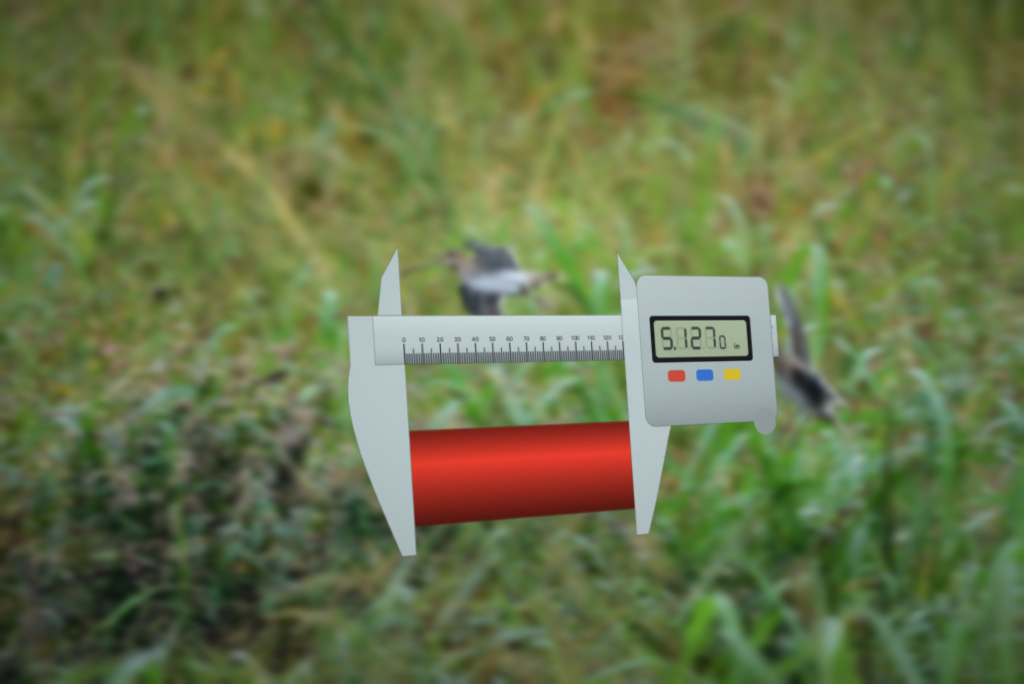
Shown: 5.1270,in
